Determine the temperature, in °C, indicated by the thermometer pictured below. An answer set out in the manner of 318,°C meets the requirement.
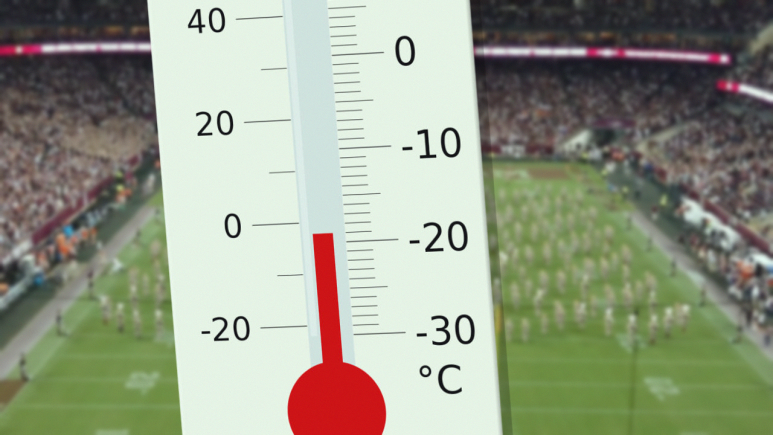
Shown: -19,°C
